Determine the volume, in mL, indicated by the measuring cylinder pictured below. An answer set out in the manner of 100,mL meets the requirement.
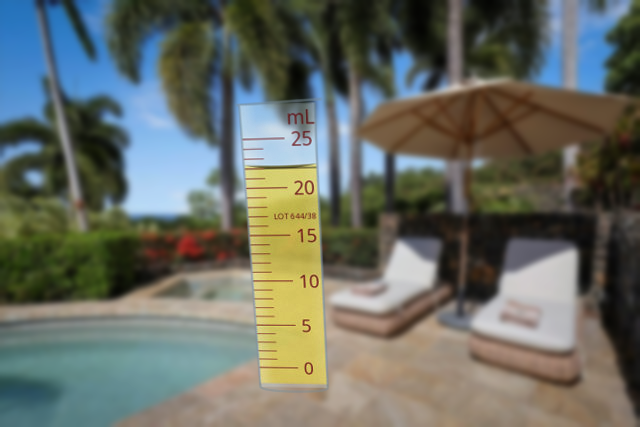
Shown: 22,mL
